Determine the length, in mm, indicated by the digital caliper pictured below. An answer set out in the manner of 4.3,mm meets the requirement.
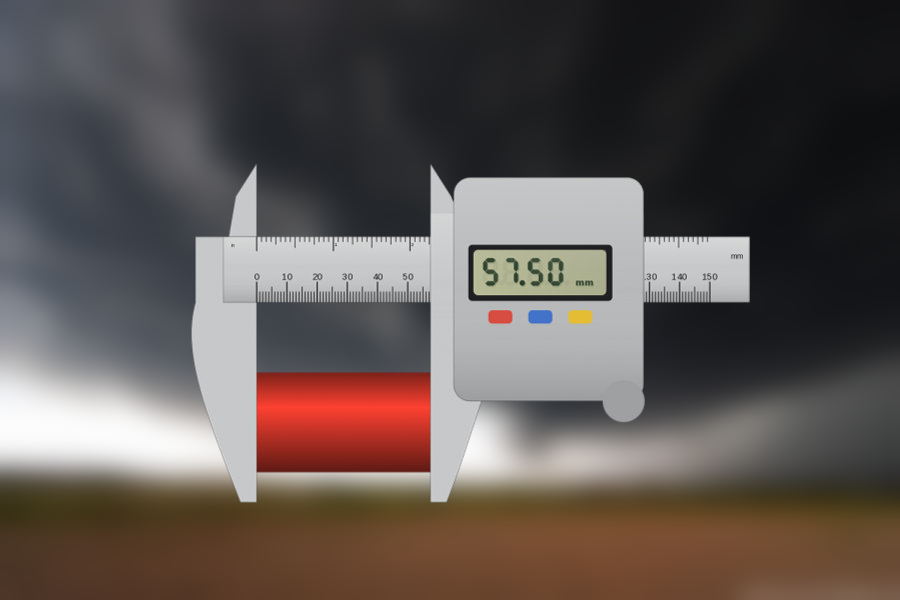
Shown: 57.50,mm
